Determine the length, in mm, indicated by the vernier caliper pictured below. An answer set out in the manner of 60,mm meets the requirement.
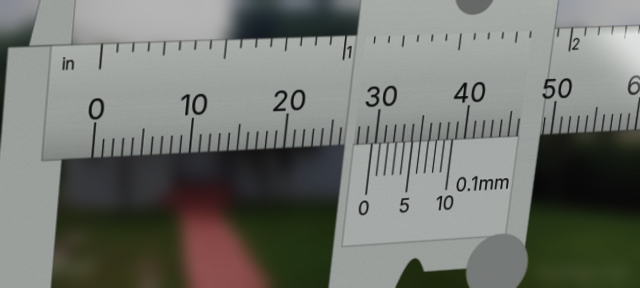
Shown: 29.6,mm
